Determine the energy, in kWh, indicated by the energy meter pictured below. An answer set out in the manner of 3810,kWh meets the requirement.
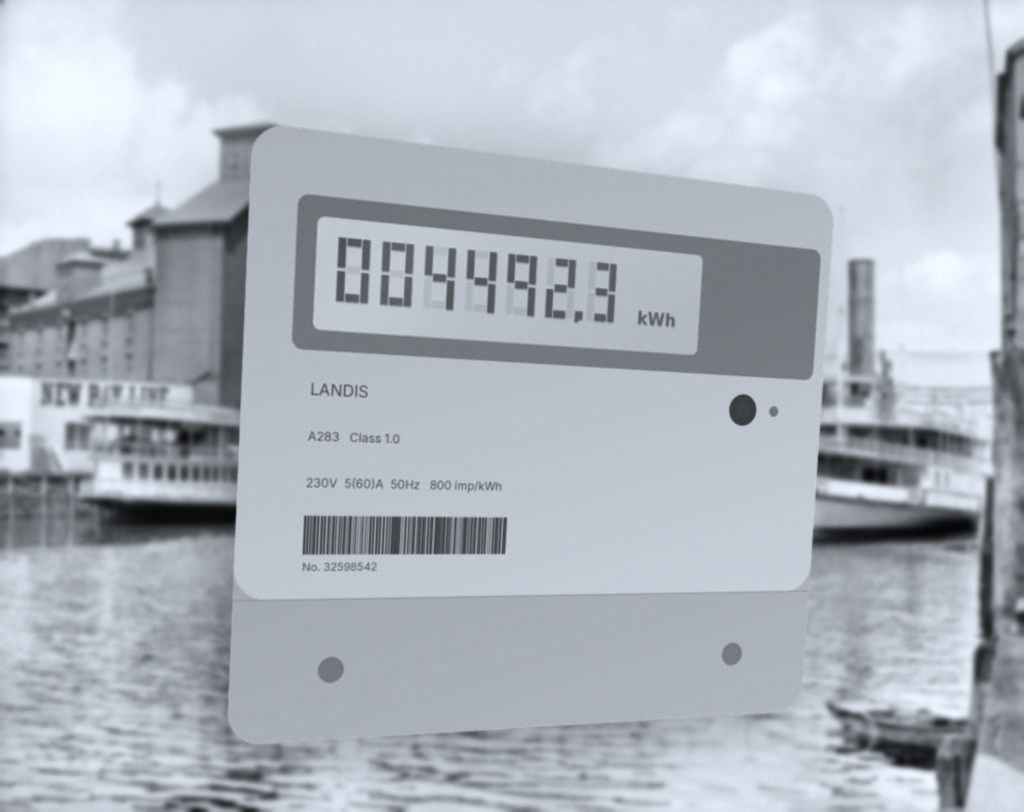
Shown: 4492.3,kWh
